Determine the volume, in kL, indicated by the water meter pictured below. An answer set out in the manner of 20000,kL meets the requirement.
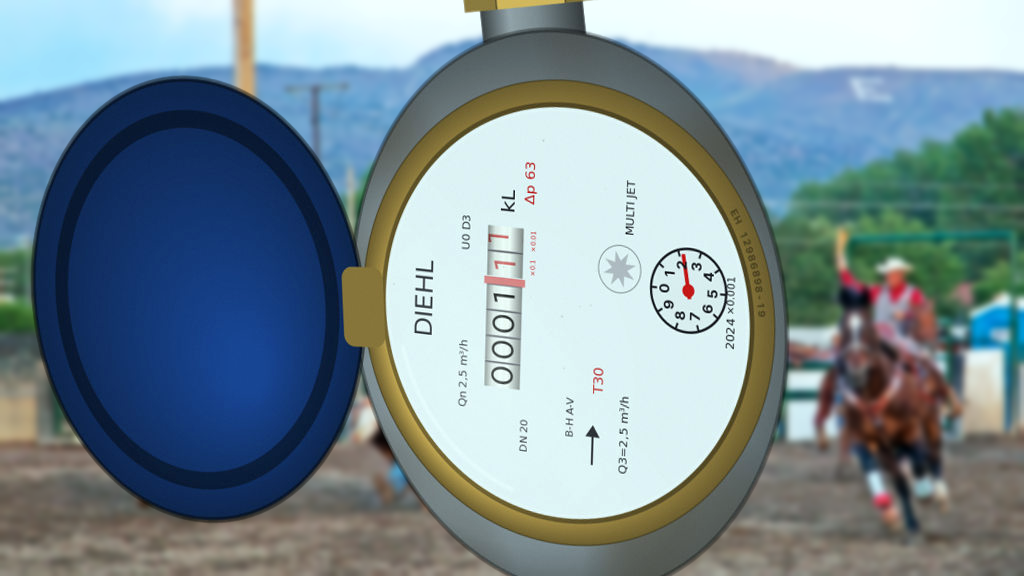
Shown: 1.112,kL
